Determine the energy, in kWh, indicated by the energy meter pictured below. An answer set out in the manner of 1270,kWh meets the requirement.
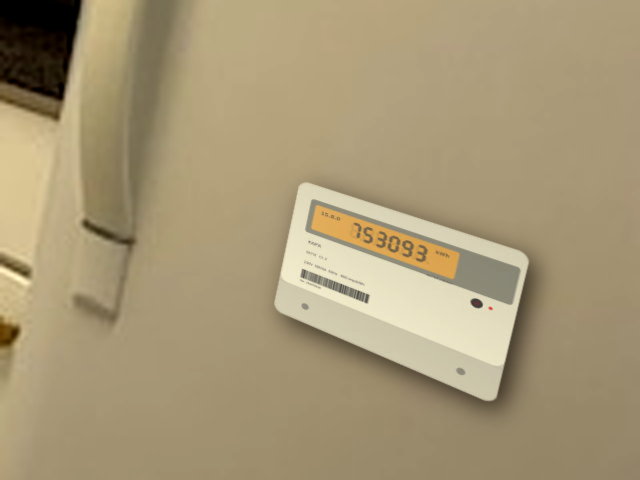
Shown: 753093,kWh
